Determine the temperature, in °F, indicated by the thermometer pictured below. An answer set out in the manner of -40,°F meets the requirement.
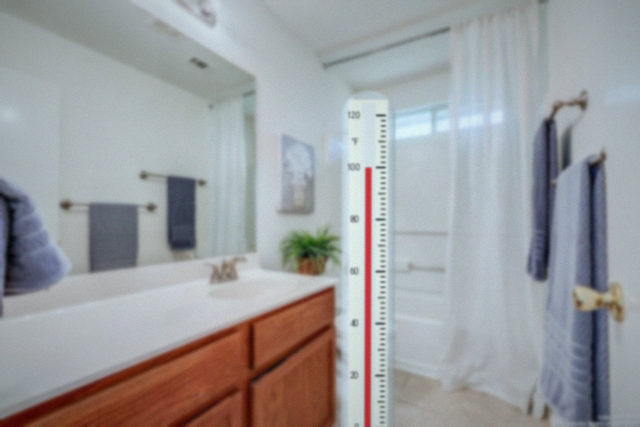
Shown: 100,°F
